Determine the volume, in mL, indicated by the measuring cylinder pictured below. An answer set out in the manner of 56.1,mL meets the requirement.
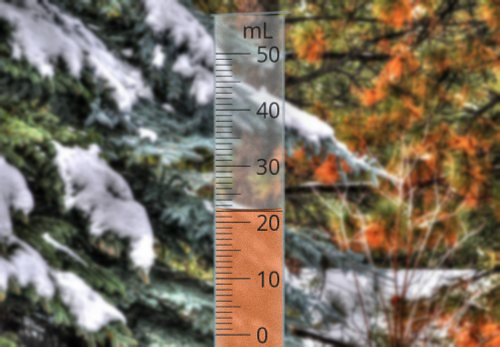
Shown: 22,mL
